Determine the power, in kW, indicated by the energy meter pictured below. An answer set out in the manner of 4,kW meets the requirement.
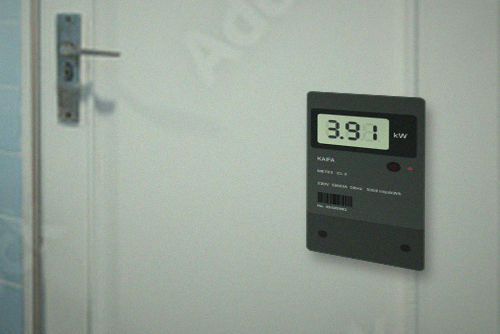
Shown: 3.91,kW
